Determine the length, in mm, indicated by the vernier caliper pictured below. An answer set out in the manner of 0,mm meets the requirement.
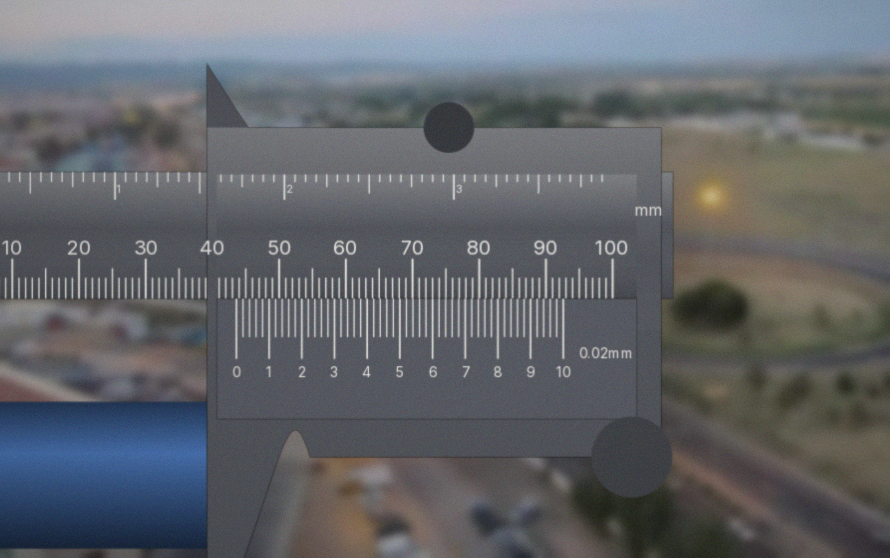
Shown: 43.6,mm
